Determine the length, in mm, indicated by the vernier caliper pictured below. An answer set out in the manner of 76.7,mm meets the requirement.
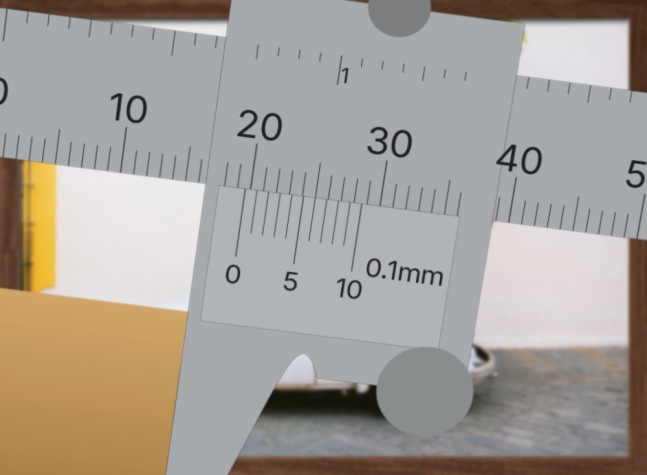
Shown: 19.6,mm
